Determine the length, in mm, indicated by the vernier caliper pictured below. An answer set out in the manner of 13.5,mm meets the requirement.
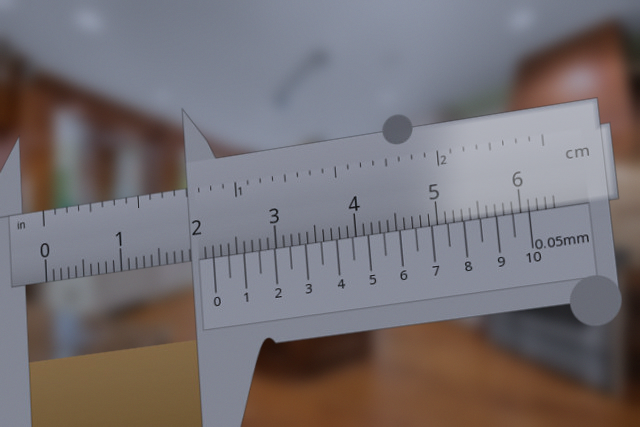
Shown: 22.0,mm
